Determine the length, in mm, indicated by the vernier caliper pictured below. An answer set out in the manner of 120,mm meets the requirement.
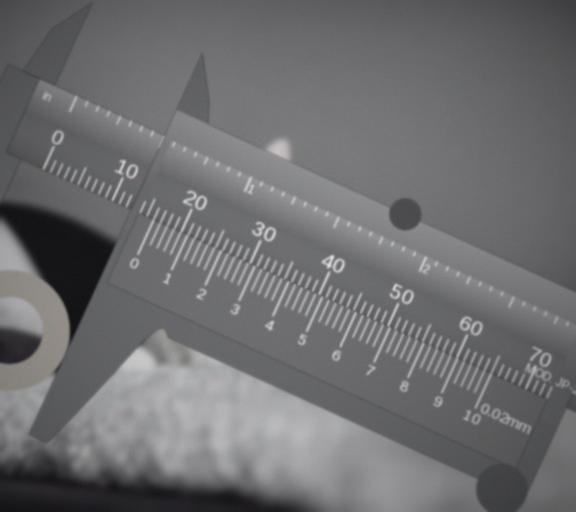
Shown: 16.0,mm
